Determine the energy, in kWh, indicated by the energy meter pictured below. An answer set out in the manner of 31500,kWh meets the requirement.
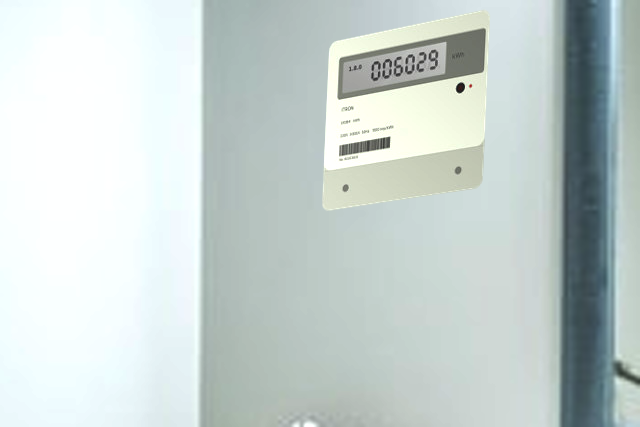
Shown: 6029,kWh
